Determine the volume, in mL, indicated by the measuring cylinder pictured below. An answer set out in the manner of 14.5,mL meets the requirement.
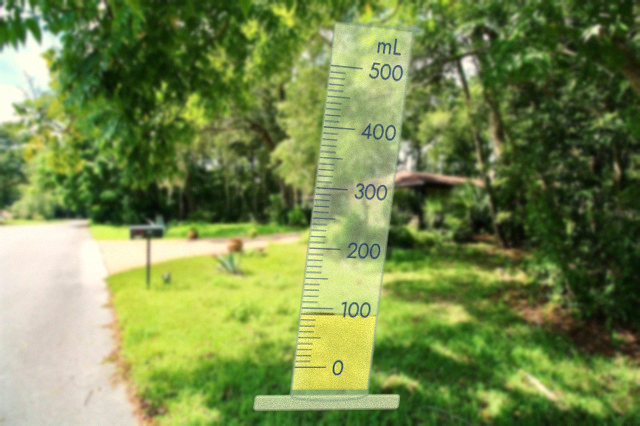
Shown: 90,mL
